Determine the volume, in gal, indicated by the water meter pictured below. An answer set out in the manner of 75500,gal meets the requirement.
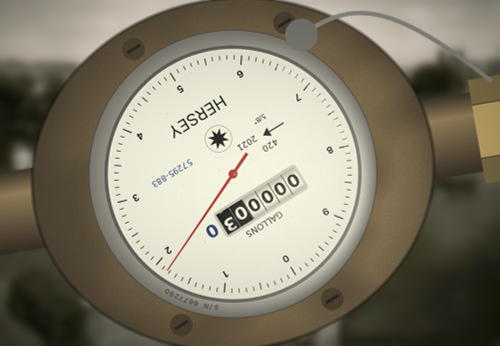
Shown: 31.8,gal
